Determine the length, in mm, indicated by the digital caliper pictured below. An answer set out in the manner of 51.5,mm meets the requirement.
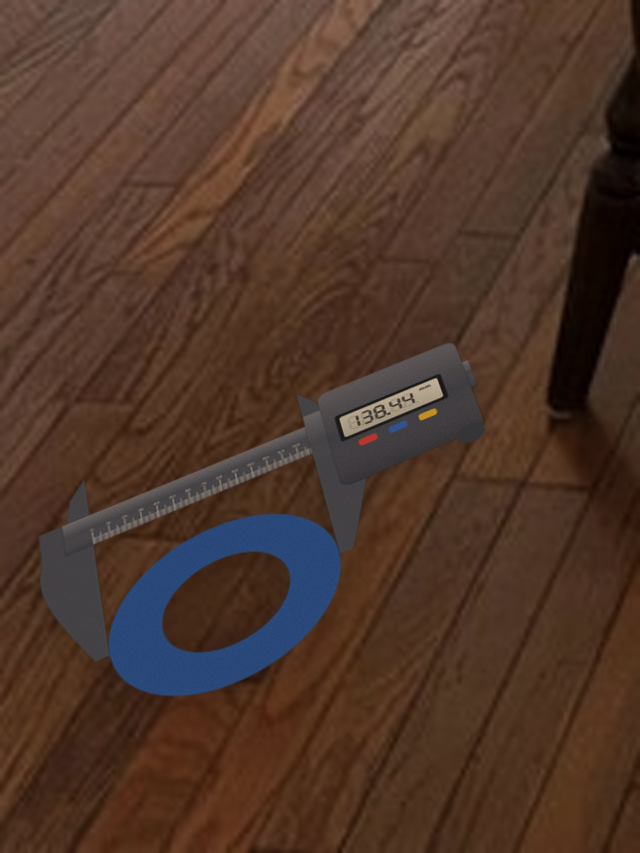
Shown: 138.44,mm
